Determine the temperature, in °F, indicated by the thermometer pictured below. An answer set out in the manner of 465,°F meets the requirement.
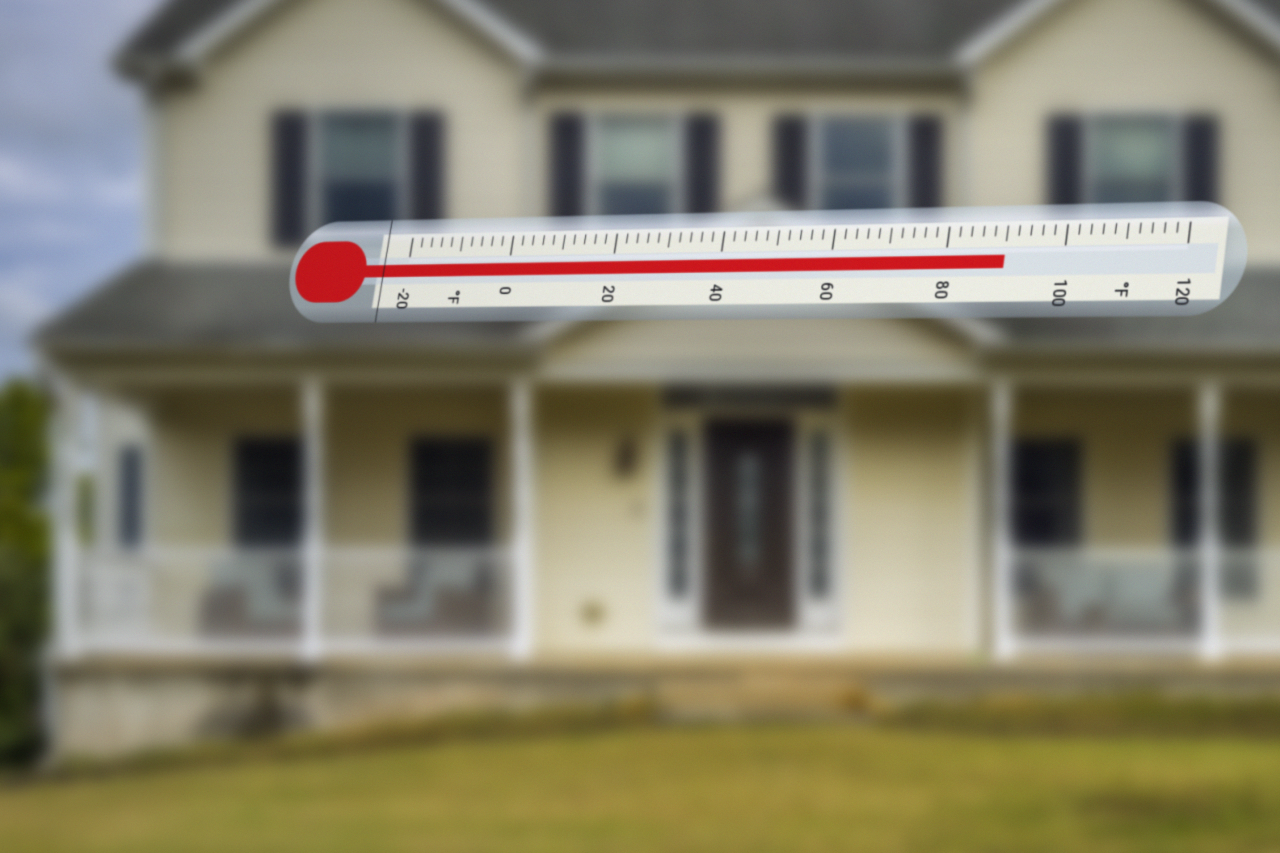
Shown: 90,°F
